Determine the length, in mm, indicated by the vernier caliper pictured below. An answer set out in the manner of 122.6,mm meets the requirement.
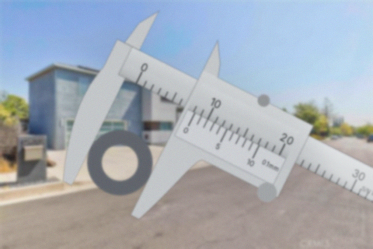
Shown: 8.2,mm
